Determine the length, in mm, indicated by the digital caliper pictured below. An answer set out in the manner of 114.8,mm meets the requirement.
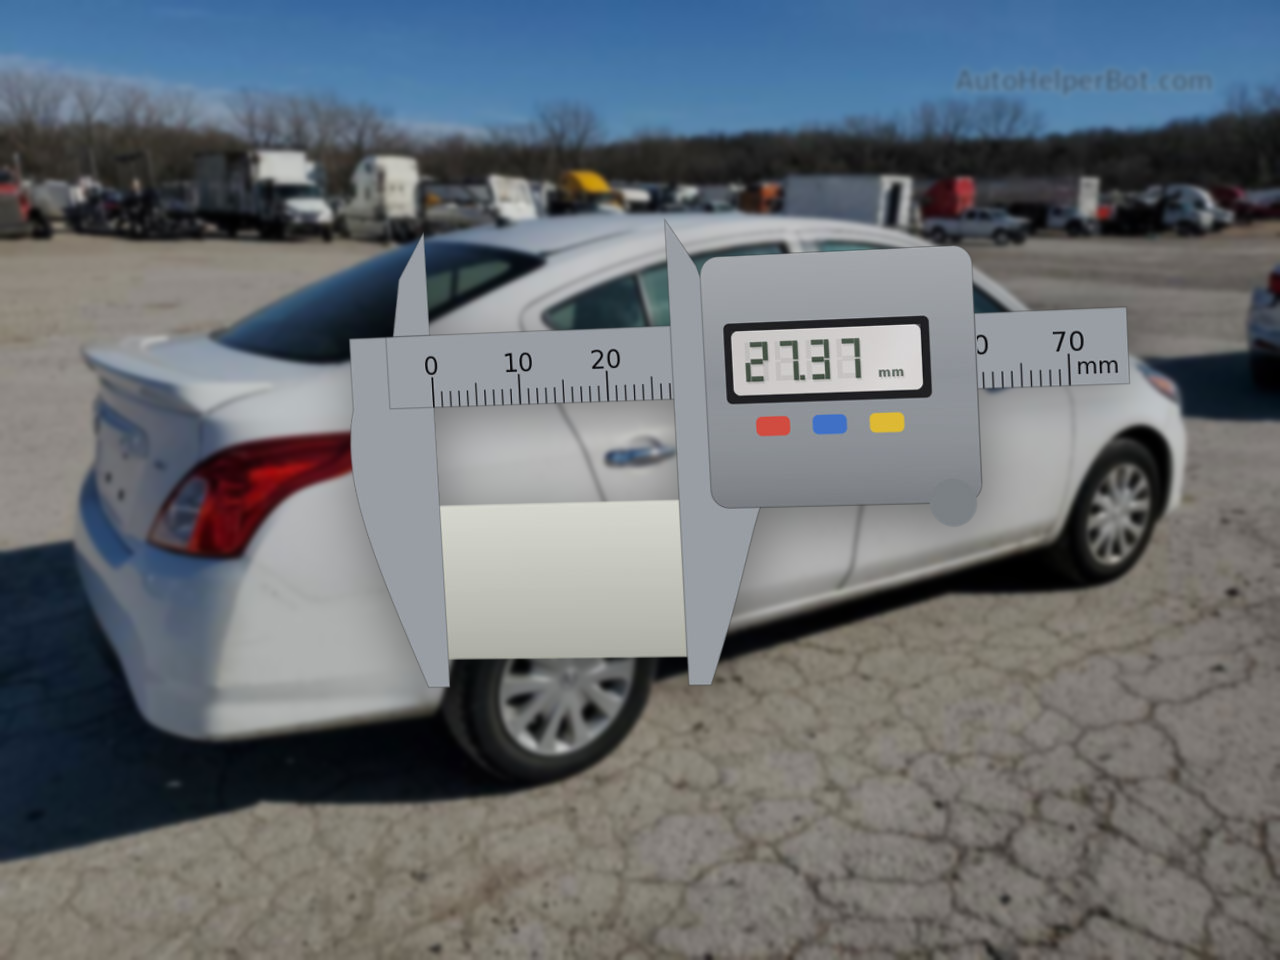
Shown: 27.37,mm
